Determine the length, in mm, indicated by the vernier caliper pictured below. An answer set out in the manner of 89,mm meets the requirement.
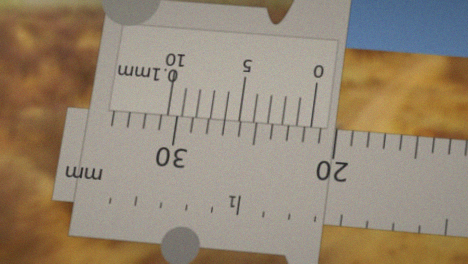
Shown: 21.6,mm
